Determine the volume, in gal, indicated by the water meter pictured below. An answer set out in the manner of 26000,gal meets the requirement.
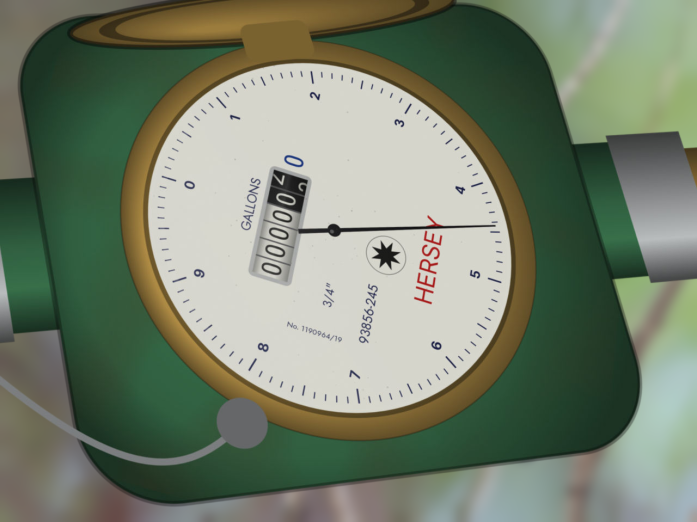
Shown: 24.4,gal
